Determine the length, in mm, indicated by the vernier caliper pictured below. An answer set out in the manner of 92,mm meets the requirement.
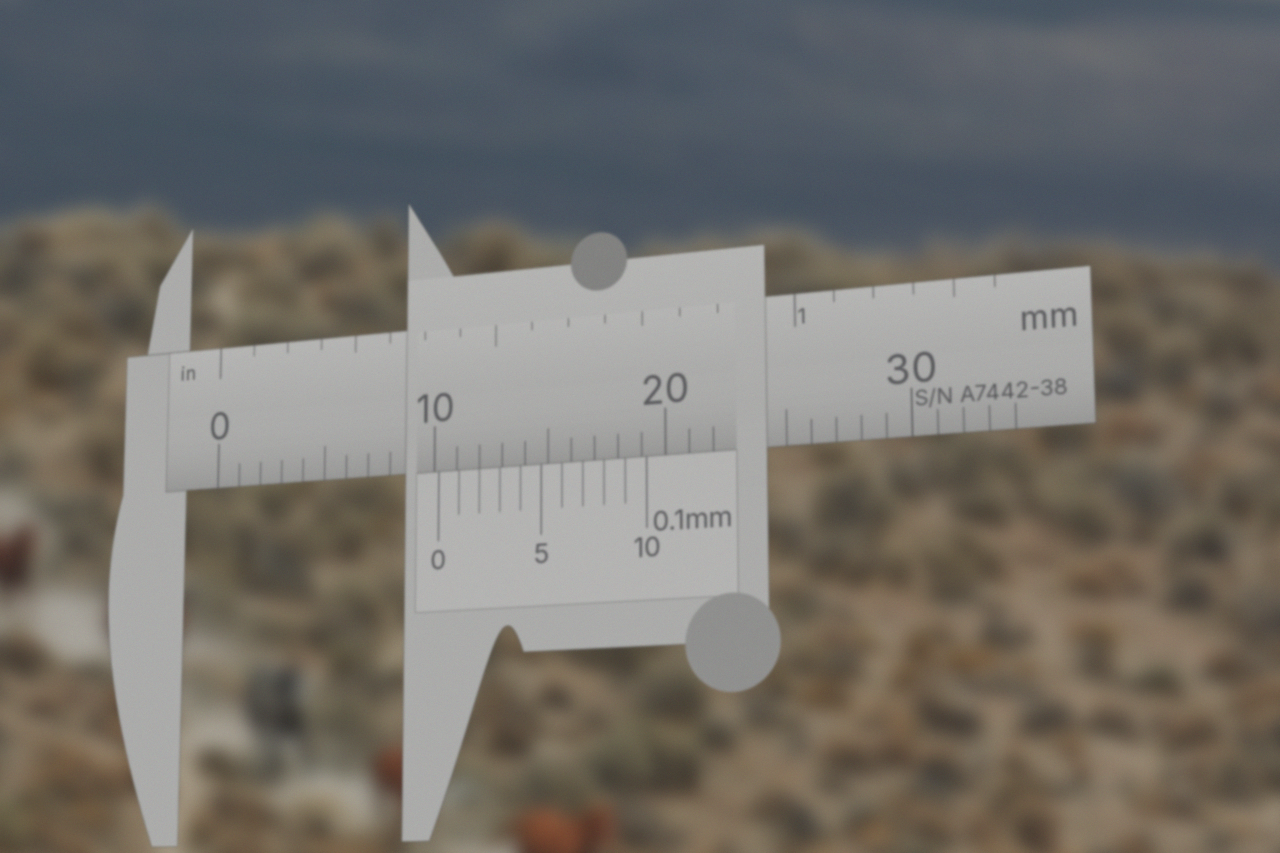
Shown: 10.2,mm
